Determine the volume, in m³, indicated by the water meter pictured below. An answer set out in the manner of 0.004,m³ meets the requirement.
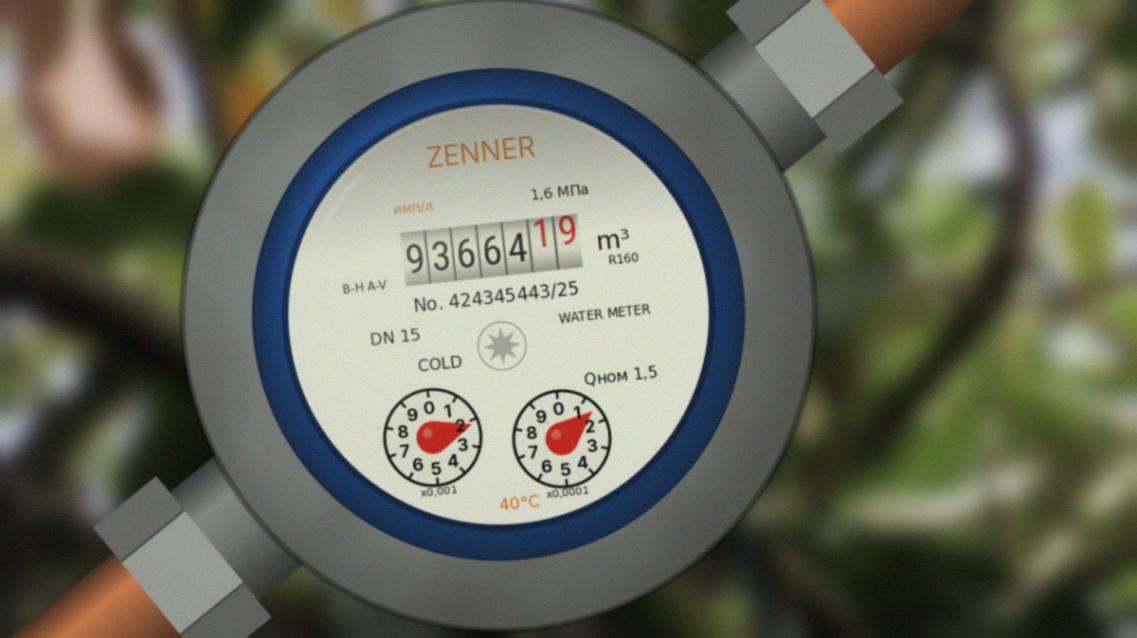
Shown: 93664.1921,m³
